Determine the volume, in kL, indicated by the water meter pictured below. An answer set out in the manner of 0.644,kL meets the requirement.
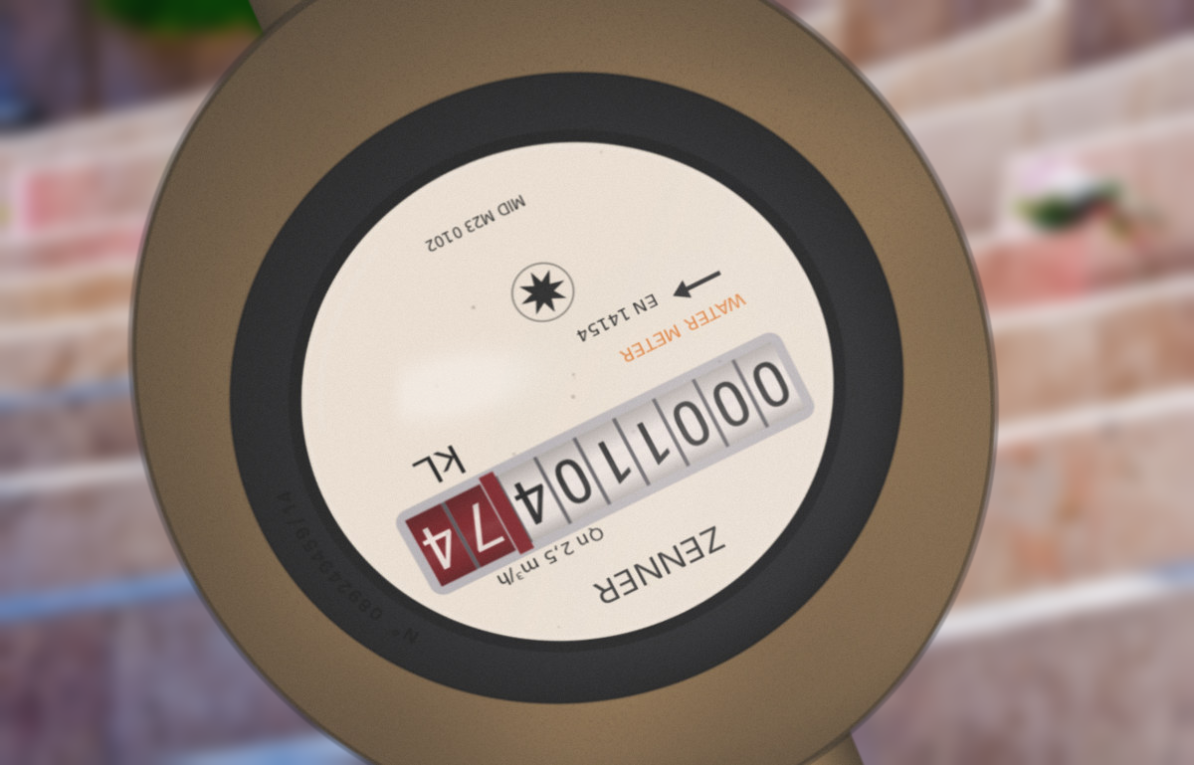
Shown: 1104.74,kL
